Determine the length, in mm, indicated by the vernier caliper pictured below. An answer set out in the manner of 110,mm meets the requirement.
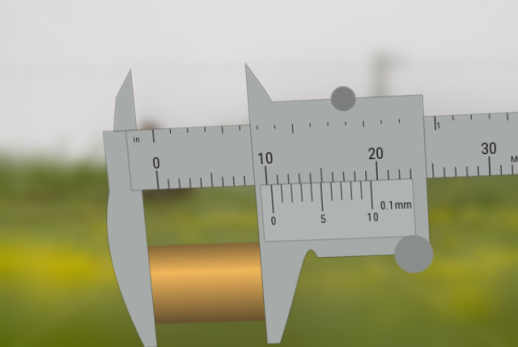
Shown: 10.4,mm
